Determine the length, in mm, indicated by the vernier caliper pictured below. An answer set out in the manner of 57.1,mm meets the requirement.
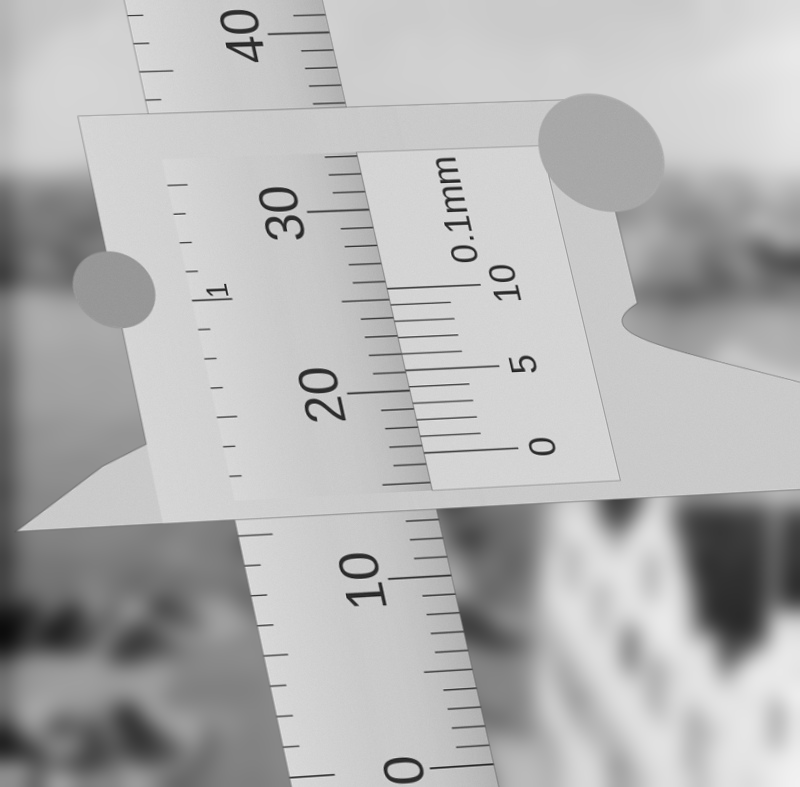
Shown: 16.6,mm
